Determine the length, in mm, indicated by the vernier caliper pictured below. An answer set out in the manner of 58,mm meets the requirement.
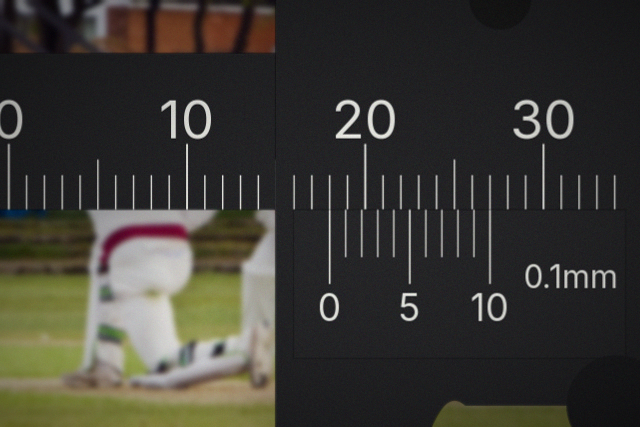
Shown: 18.0,mm
